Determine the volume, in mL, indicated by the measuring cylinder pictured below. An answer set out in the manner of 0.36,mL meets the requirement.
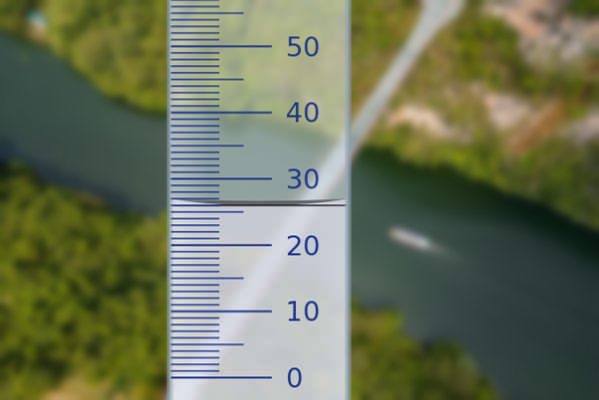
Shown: 26,mL
